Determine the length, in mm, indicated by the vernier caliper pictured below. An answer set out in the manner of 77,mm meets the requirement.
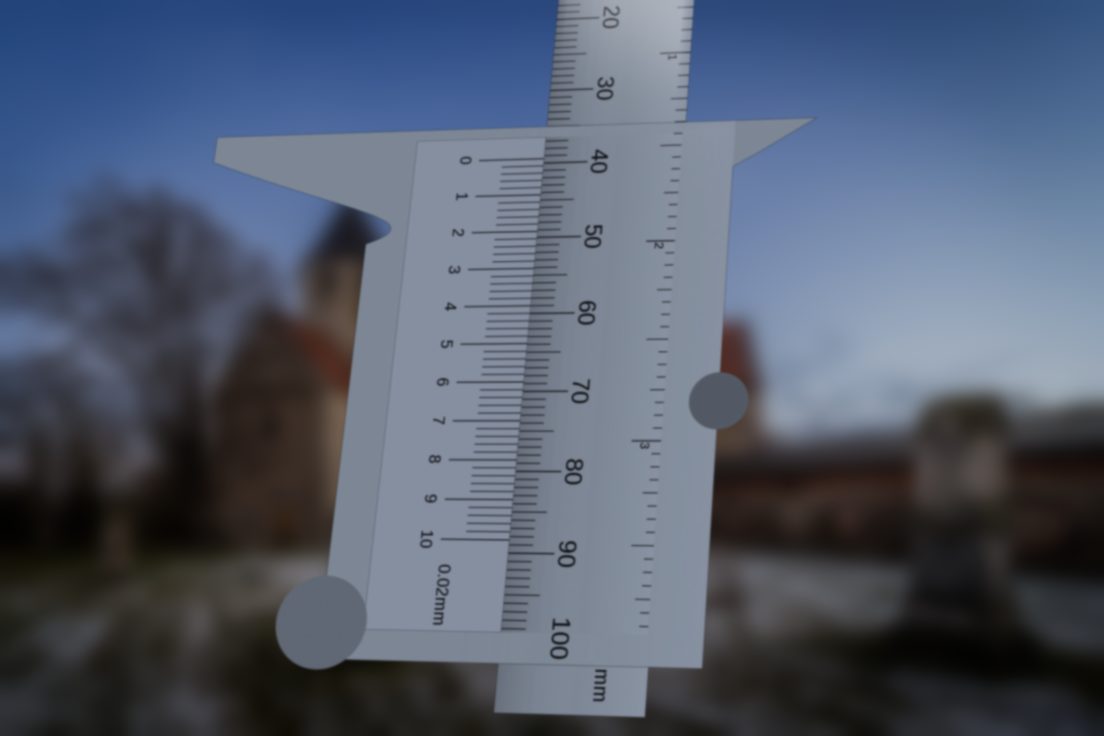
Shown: 39.4,mm
